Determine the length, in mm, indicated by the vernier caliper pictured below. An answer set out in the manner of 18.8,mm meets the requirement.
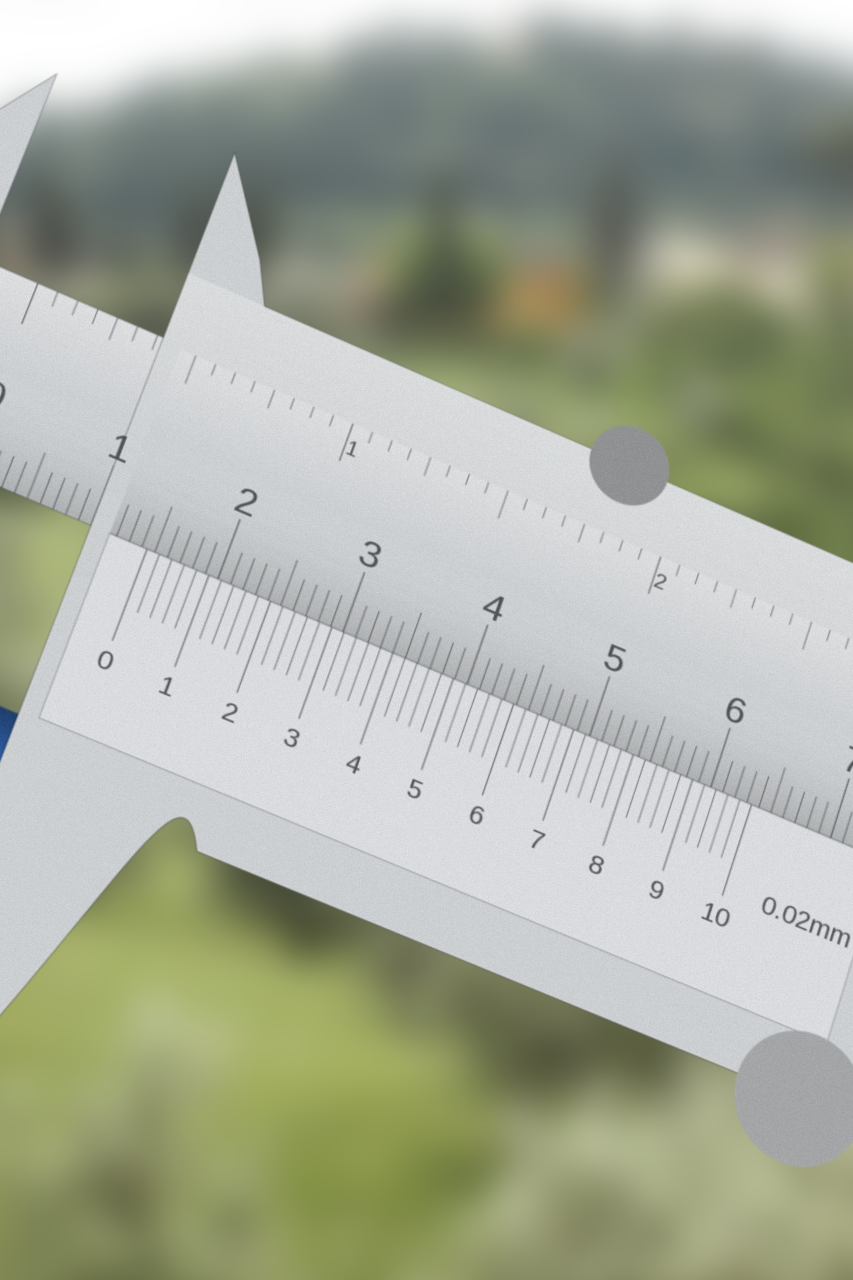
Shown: 14.4,mm
